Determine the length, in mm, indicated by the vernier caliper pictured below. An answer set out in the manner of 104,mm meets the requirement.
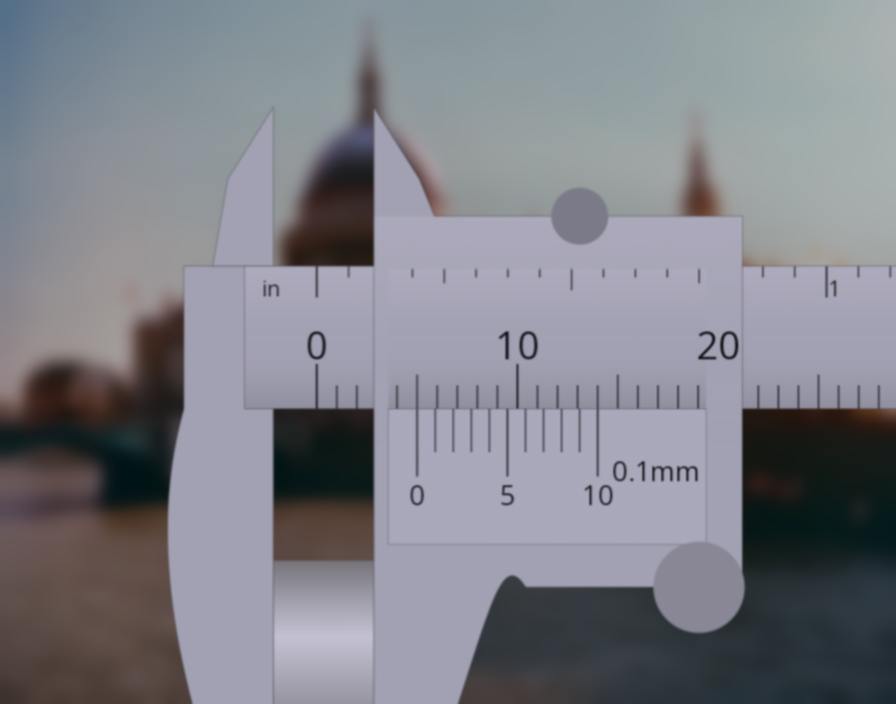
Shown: 5.0,mm
